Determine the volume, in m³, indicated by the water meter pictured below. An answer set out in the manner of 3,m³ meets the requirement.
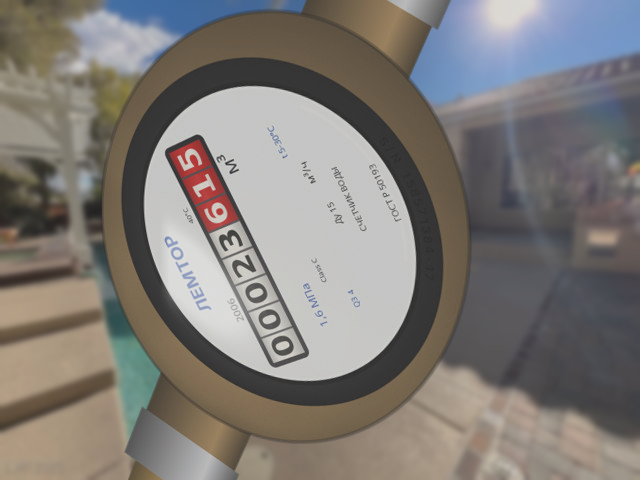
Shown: 23.615,m³
